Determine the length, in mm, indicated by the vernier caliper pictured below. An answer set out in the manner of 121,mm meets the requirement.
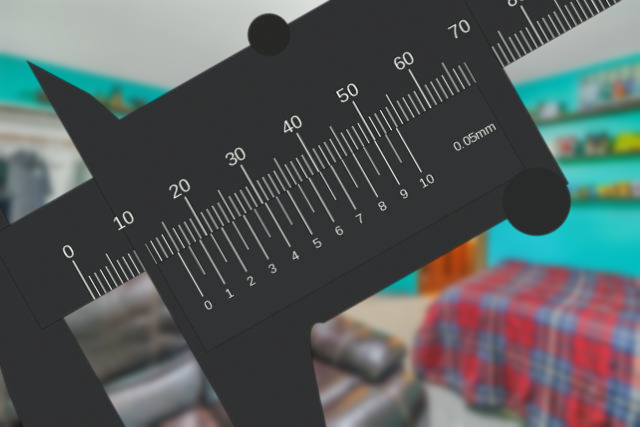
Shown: 14.8,mm
